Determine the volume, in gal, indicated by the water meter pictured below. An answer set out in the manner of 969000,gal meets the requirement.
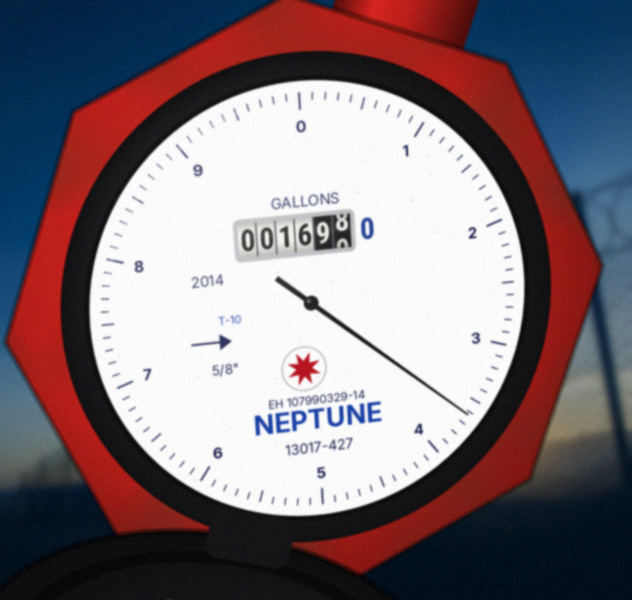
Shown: 16983.6,gal
